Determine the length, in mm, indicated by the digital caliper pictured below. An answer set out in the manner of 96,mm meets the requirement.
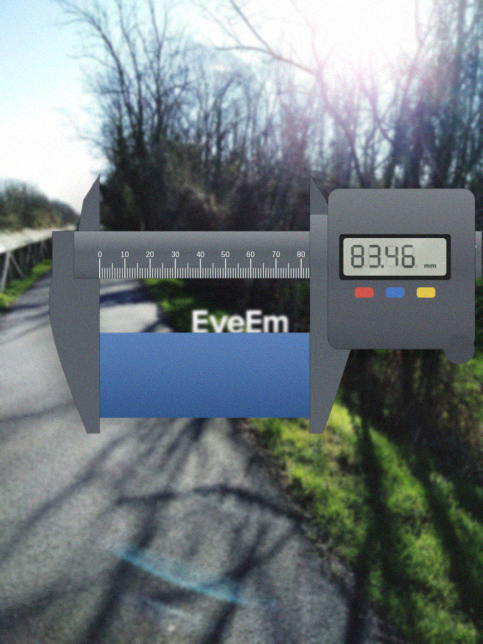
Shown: 83.46,mm
